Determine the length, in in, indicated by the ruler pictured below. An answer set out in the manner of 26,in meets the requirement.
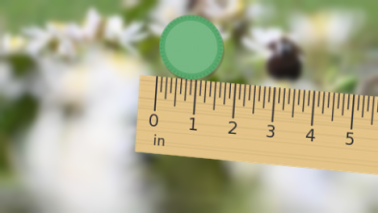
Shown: 1.625,in
